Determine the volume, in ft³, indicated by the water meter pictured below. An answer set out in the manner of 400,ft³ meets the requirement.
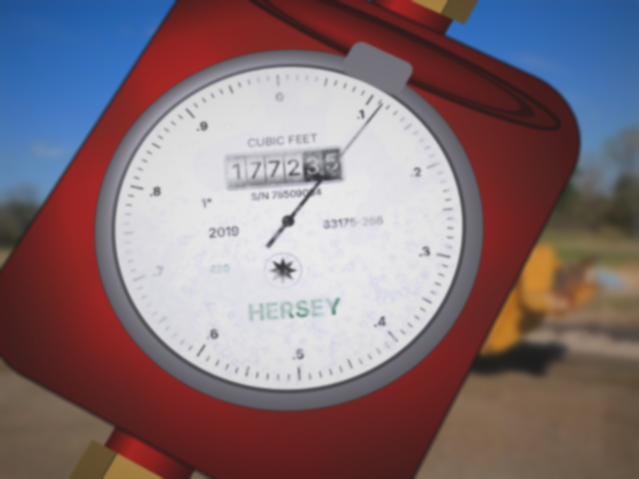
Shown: 177235.11,ft³
